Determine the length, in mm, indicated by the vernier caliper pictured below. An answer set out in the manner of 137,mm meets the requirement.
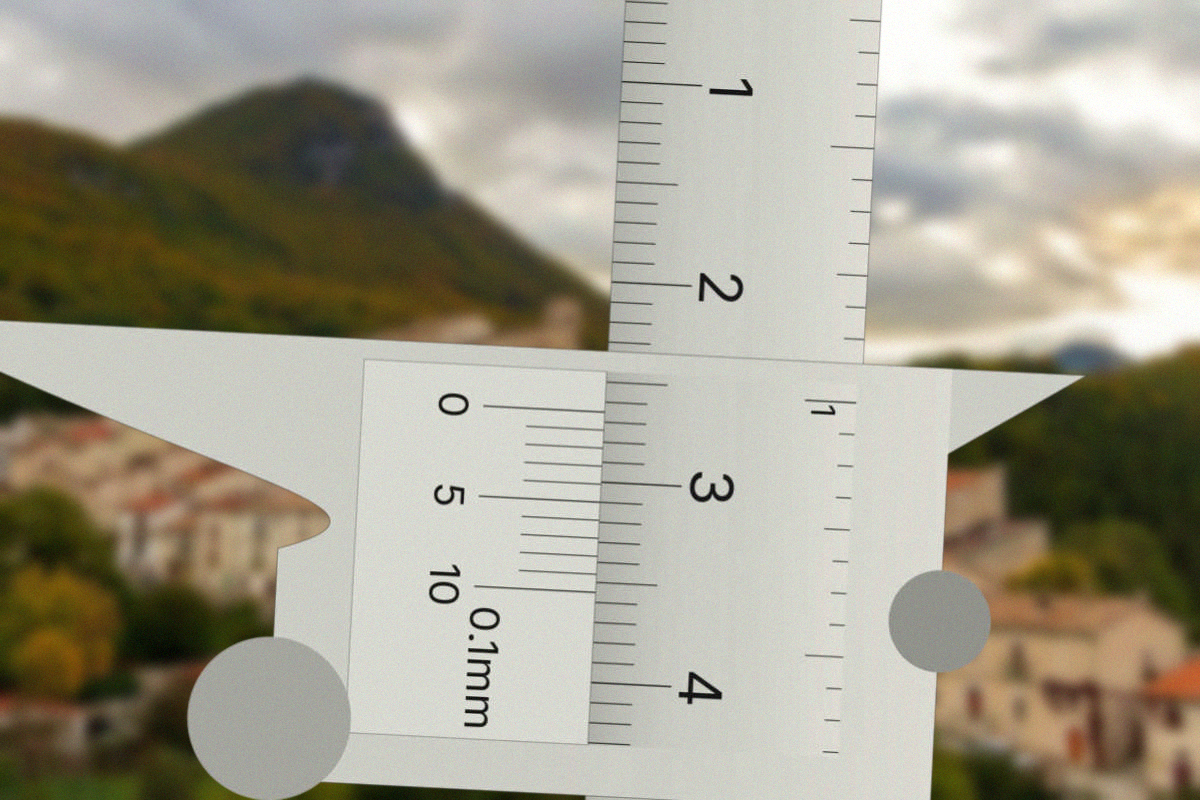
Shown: 26.5,mm
